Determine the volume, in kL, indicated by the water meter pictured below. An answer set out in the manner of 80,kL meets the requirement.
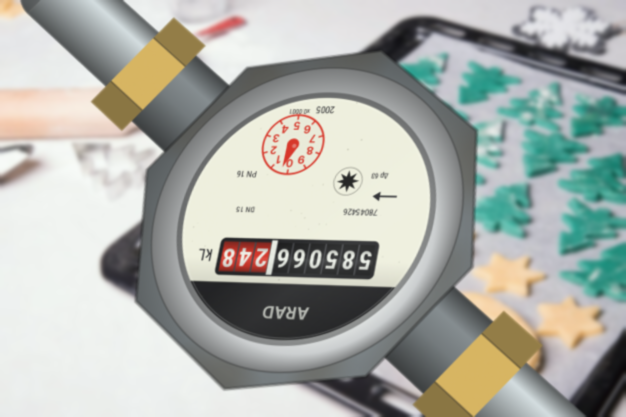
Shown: 585066.2480,kL
